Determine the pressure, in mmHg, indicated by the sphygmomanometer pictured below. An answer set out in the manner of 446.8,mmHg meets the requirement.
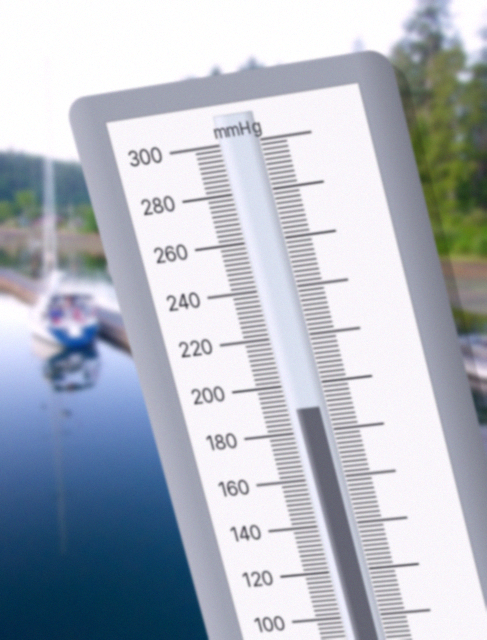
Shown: 190,mmHg
